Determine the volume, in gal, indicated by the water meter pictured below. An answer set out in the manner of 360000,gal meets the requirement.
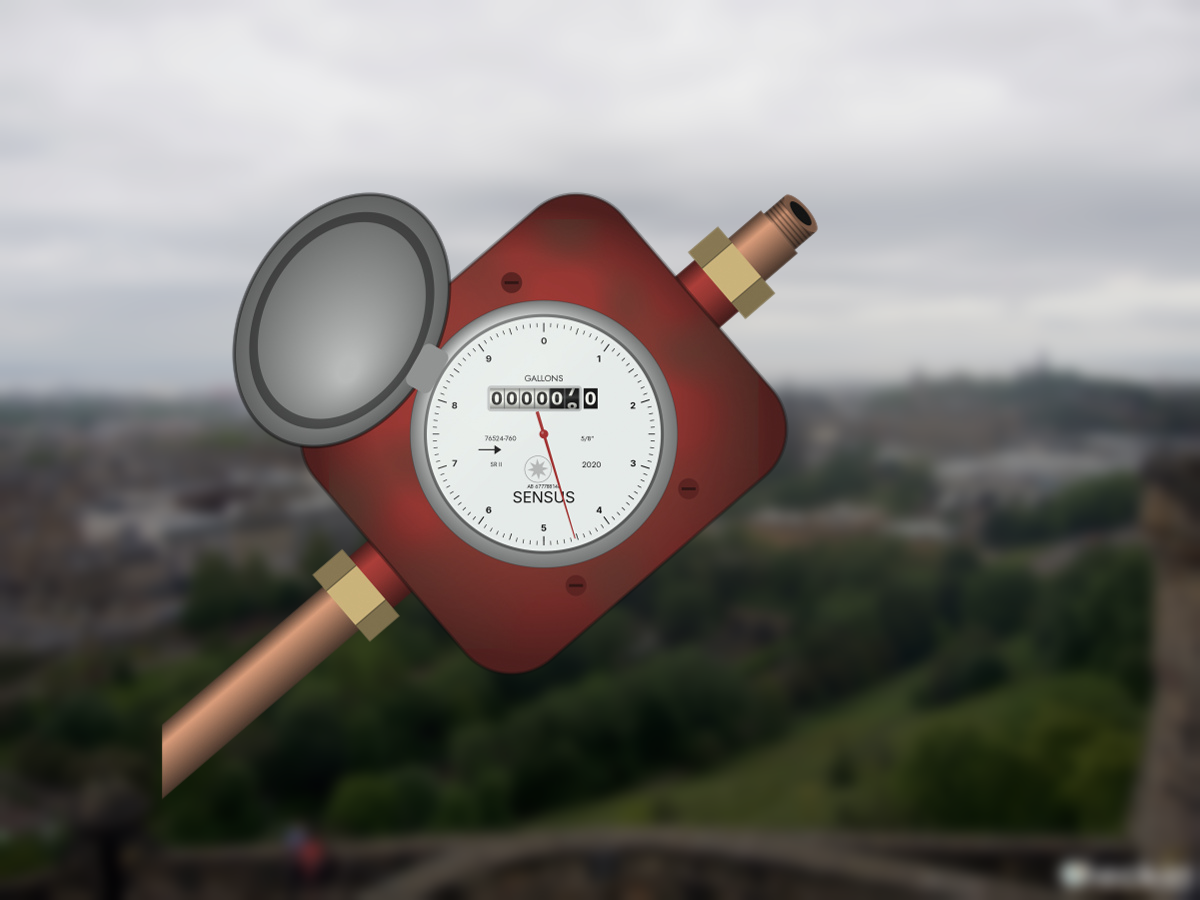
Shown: 74.5,gal
